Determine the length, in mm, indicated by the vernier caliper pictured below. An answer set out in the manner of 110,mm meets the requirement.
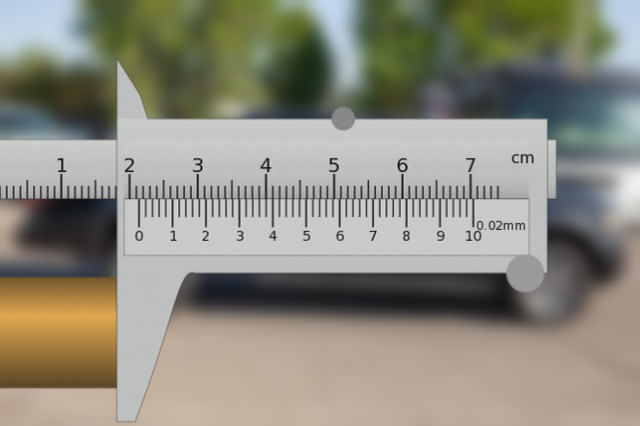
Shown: 21.4,mm
